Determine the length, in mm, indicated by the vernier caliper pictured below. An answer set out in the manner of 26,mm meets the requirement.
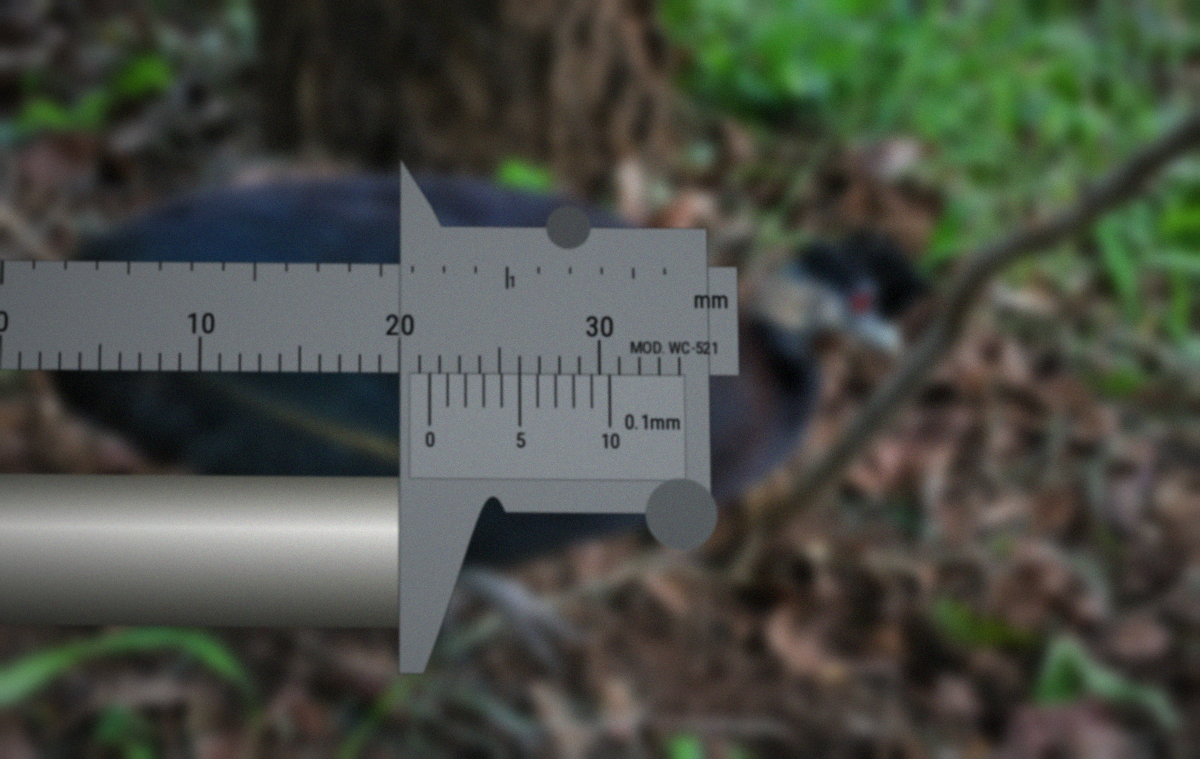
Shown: 21.5,mm
